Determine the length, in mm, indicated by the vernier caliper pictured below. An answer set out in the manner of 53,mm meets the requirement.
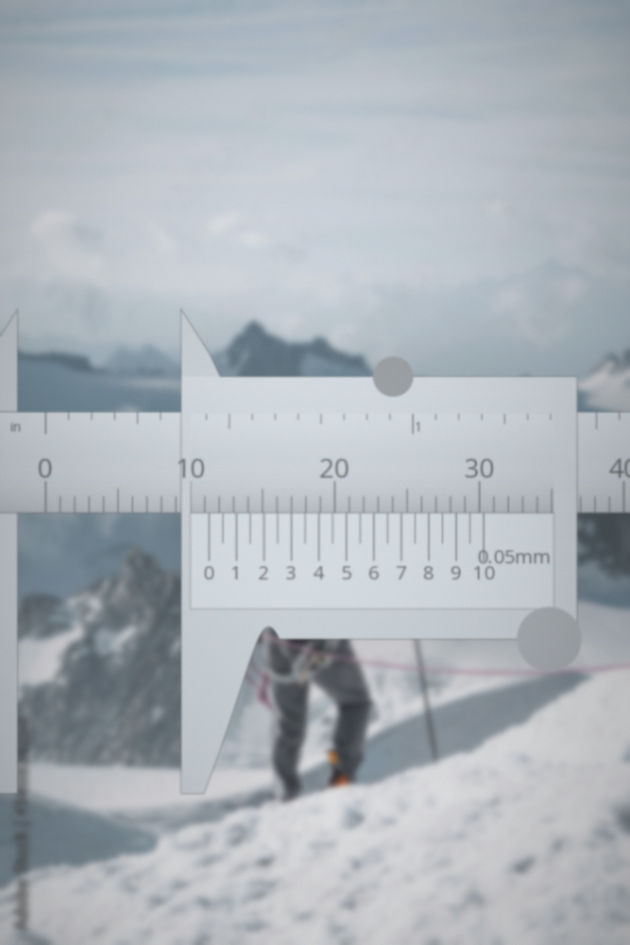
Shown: 11.3,mm
